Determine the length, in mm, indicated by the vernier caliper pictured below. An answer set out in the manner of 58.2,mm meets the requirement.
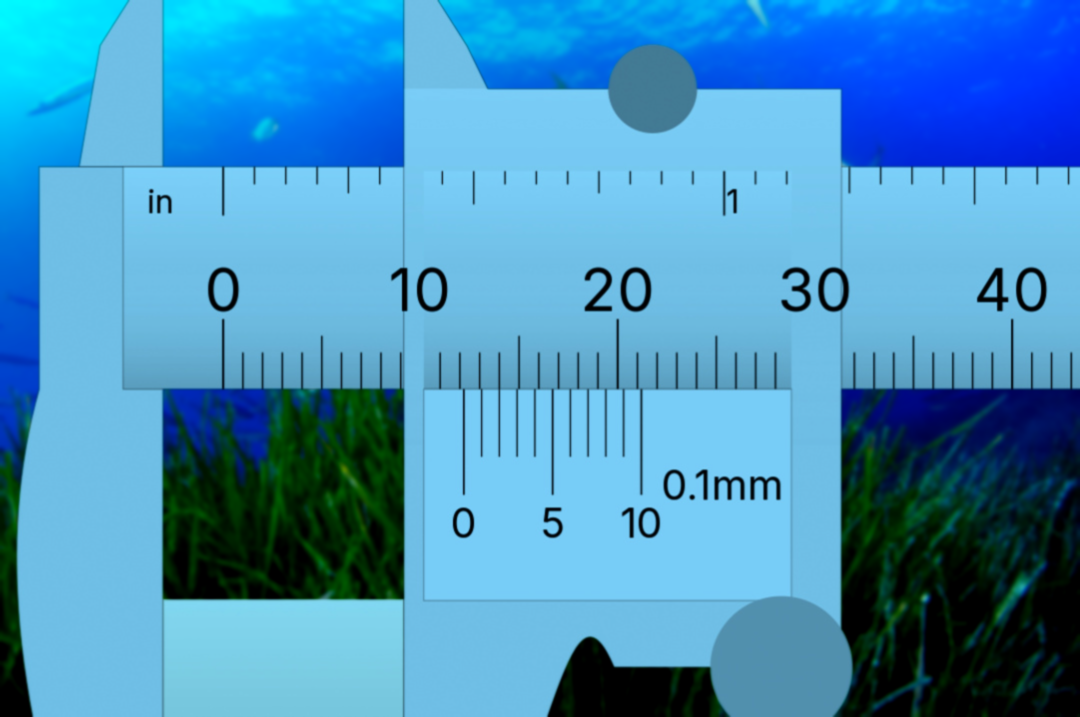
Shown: 12.2,mm
